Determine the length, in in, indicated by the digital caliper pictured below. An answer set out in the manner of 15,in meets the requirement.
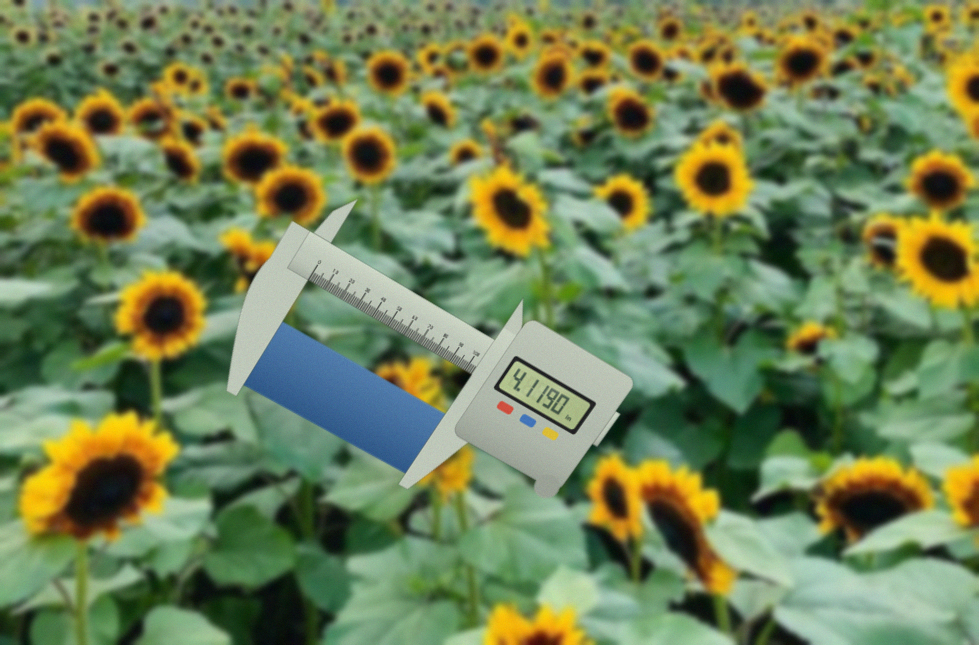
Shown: 4.1190,in
